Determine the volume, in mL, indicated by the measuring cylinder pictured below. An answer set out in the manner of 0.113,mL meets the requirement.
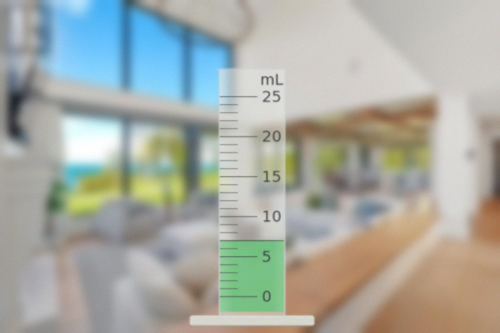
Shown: 7,mL
